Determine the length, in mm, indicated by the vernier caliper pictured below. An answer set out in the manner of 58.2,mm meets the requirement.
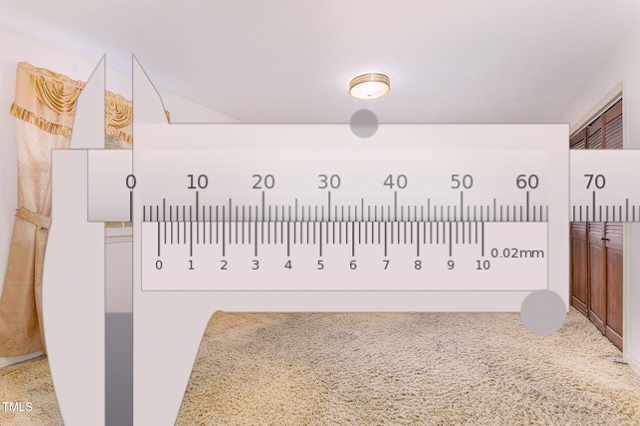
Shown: 4.2,mm
